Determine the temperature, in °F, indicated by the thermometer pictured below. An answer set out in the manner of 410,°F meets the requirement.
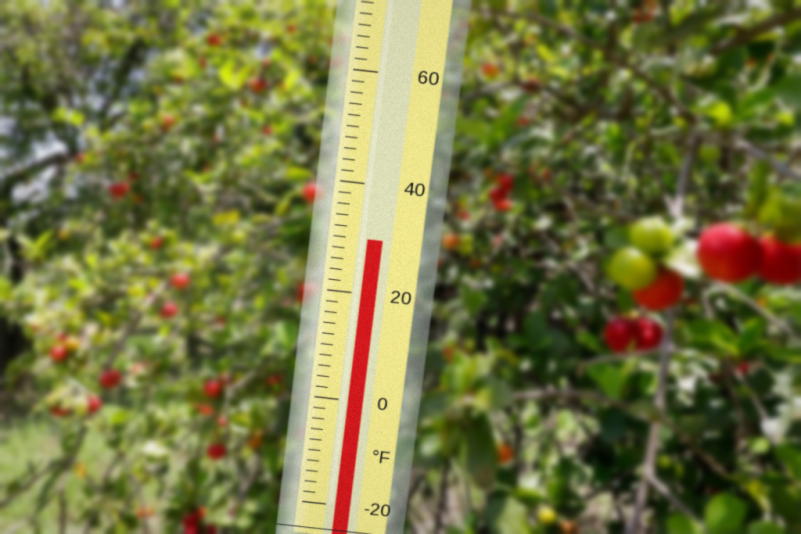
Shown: 30,°F
